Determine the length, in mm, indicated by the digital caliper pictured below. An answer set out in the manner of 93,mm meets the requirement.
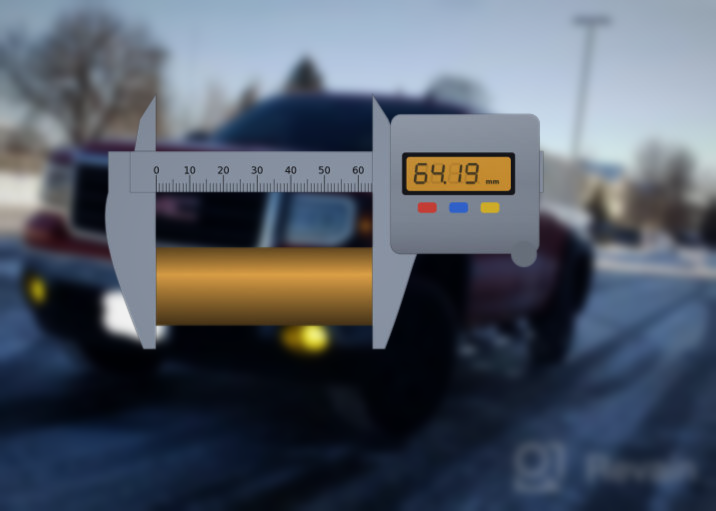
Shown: 64.19,mm
